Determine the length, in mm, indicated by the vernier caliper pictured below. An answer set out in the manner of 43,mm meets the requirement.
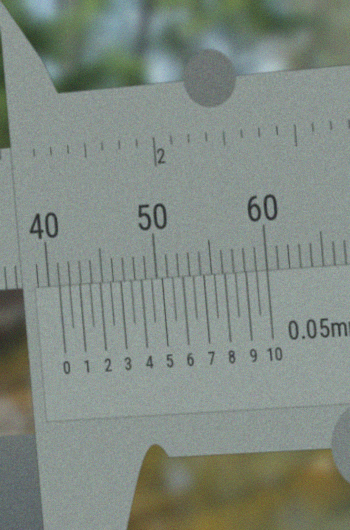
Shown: 41.0,mm
